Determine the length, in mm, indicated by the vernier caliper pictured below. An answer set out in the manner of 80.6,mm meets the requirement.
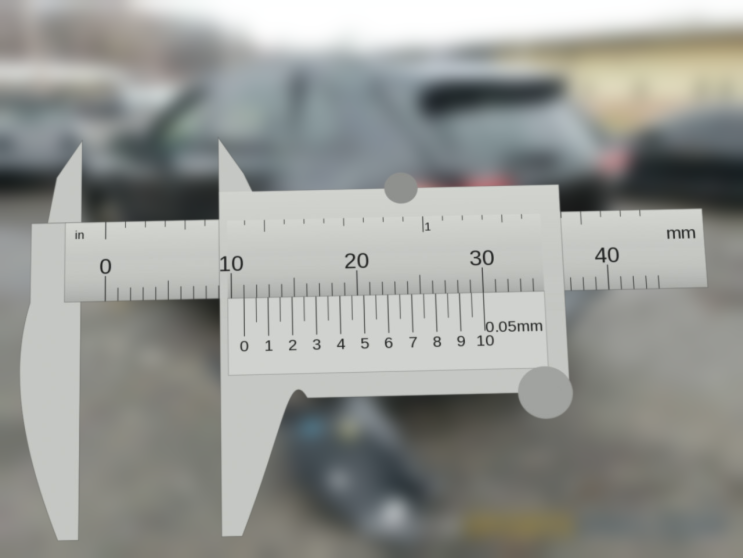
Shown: 11.0,mm
